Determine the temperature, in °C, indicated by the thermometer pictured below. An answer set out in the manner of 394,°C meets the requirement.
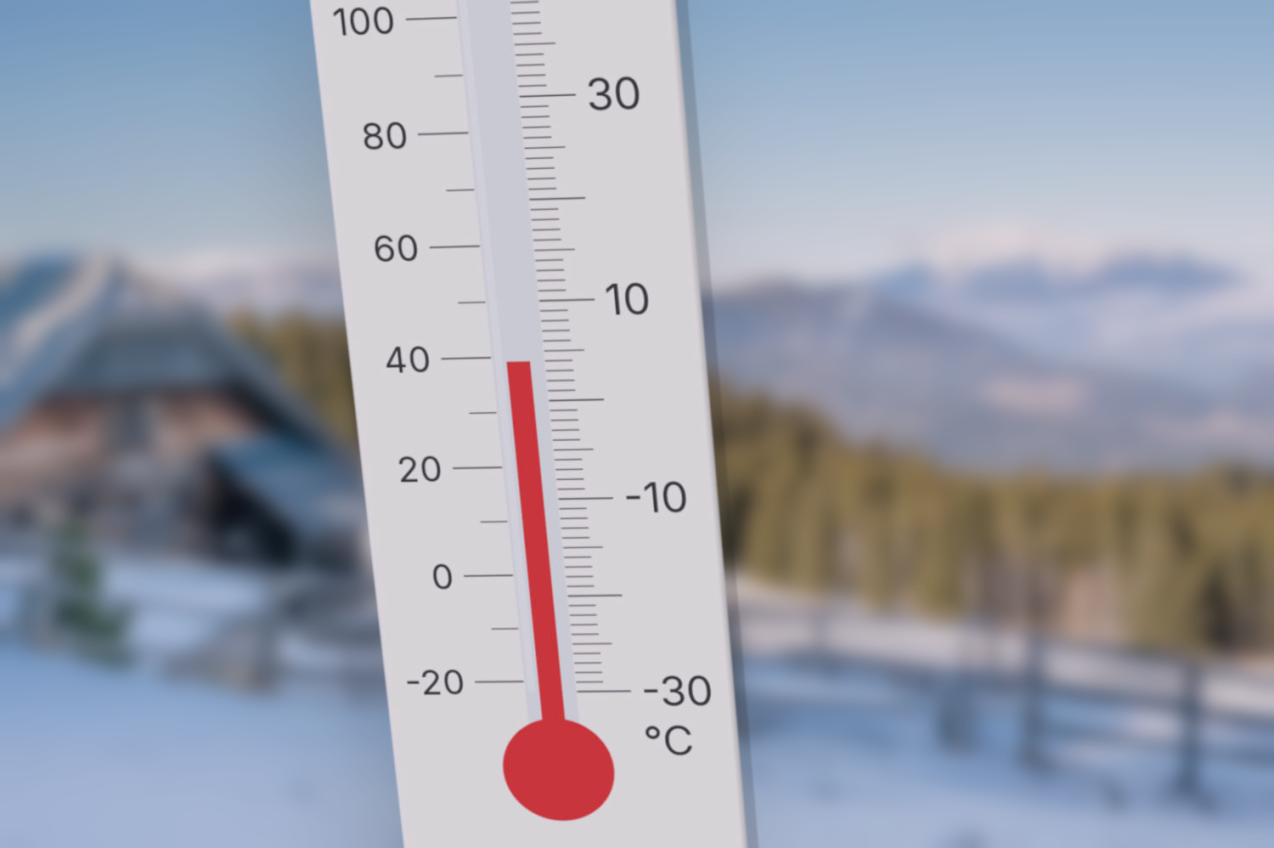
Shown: 4,°C
